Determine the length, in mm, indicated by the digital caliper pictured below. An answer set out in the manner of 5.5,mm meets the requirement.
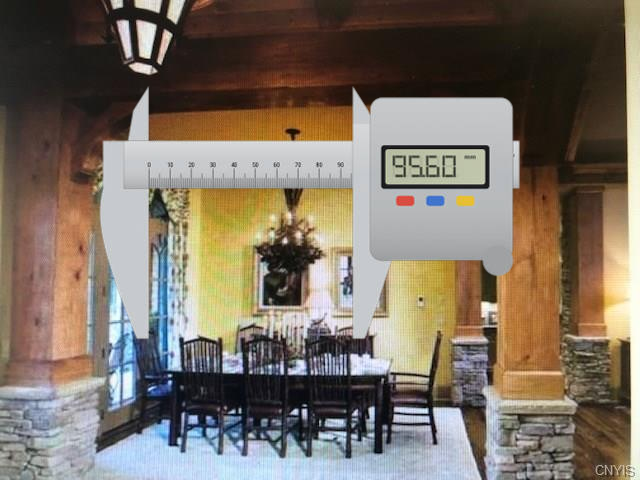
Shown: 95.60,mm
